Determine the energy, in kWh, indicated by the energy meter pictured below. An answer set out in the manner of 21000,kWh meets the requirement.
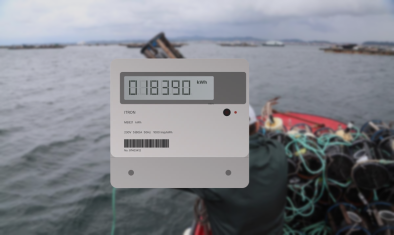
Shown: 18390,kWh
